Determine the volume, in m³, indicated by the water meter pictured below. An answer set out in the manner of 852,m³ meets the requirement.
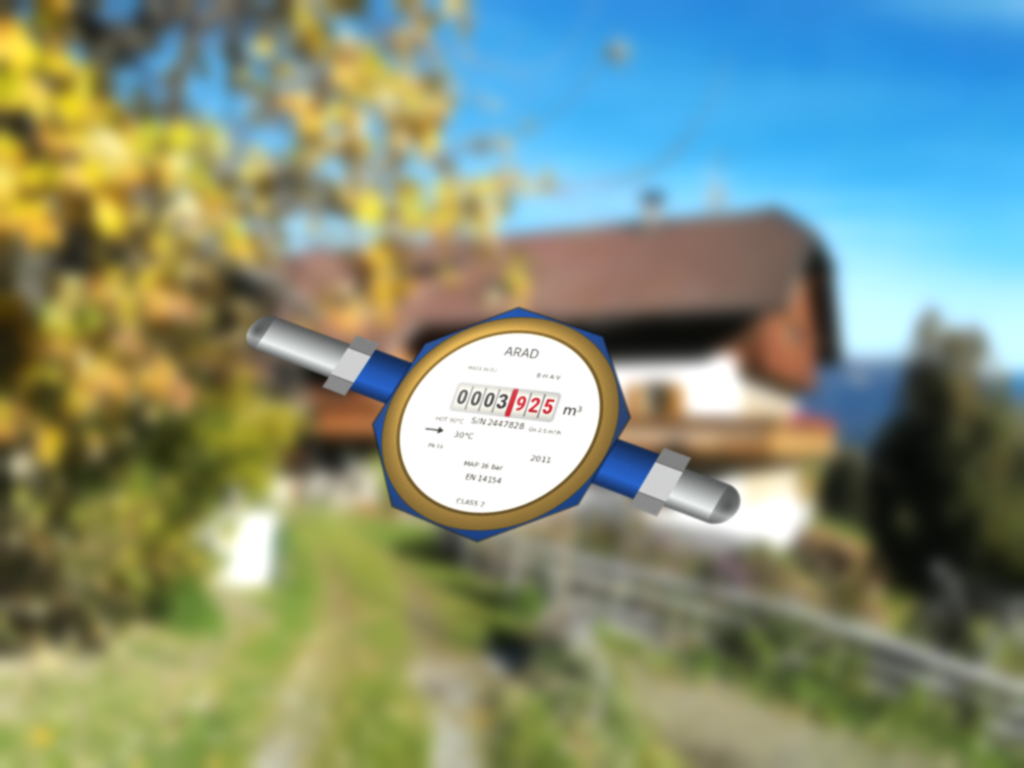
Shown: 3.925,m³
